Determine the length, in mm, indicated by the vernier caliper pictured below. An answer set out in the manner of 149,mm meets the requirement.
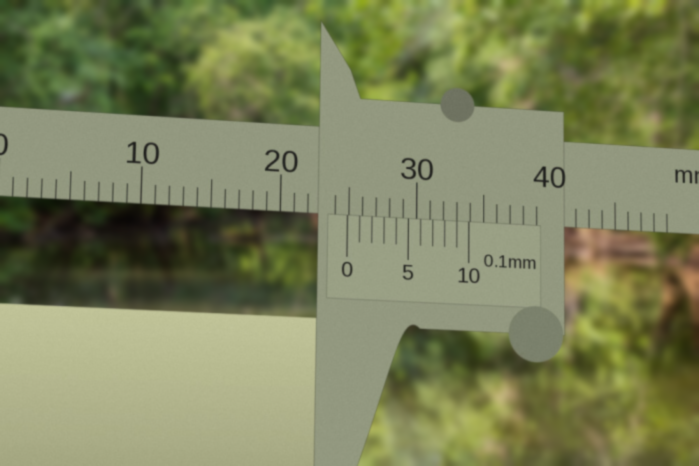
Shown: 24.9,mm
